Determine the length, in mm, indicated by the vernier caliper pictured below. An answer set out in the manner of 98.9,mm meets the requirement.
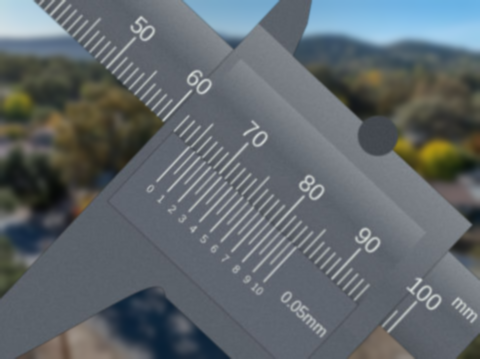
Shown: 64.8,mm
